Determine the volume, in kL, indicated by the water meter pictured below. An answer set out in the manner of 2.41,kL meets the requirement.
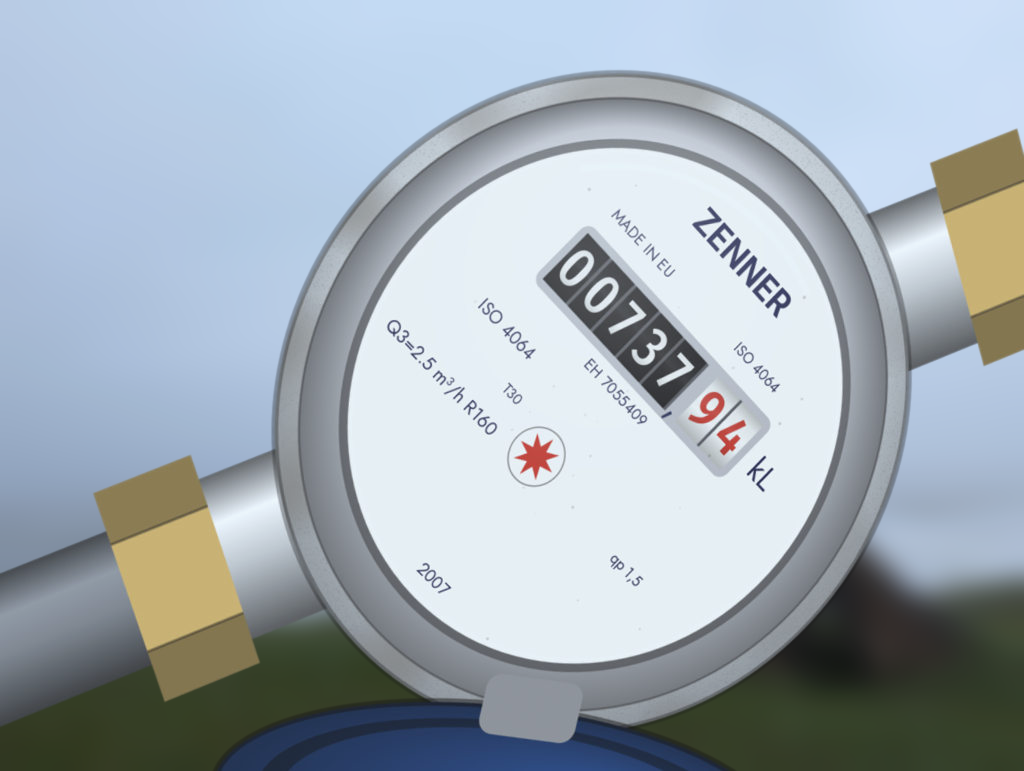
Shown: 737.94,kL
